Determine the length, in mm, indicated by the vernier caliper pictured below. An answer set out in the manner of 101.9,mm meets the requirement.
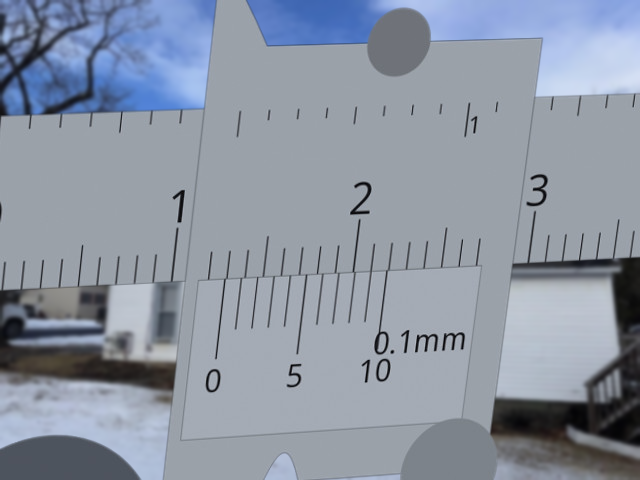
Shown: 12.9,mm
